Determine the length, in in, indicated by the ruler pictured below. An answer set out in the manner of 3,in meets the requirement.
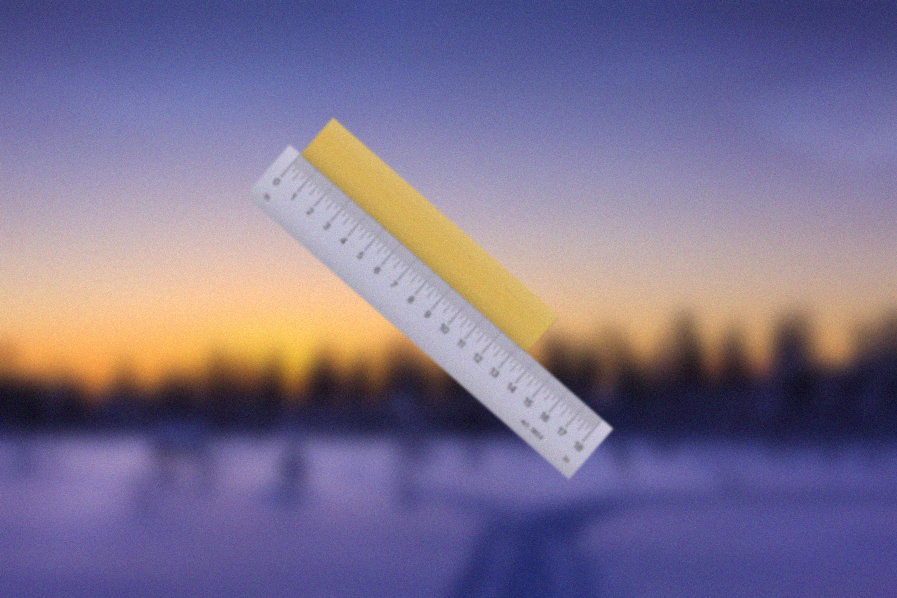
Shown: 13.5,in
